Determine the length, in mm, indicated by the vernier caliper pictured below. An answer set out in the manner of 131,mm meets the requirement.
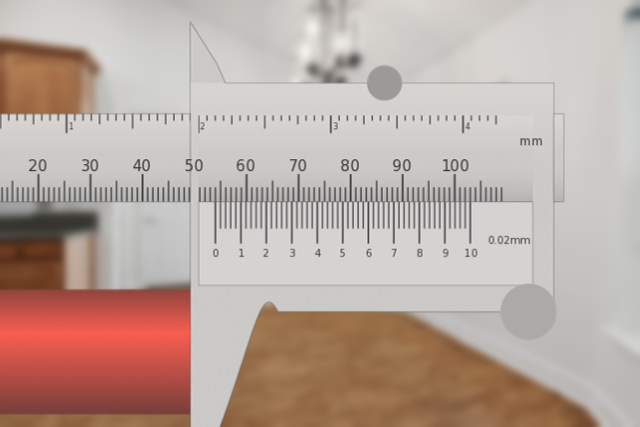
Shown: 54.0,mm
